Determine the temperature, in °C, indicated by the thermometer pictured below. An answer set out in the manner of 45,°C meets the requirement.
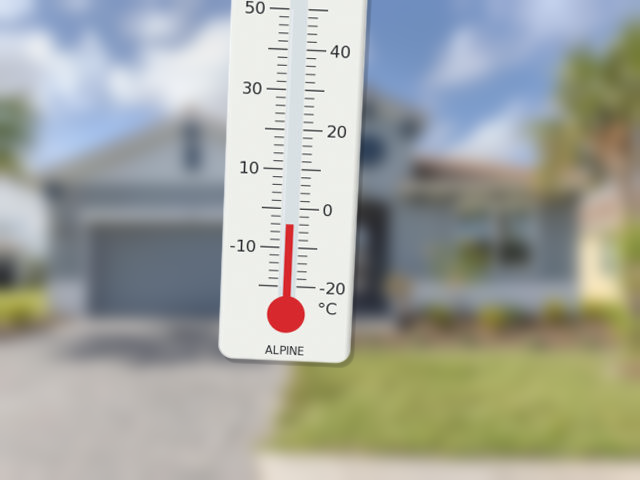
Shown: -4,°C
